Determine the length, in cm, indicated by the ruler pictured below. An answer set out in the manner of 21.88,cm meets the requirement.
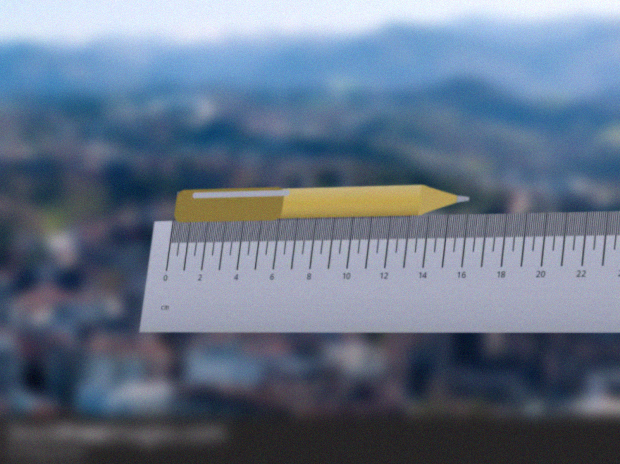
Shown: 16,cm
